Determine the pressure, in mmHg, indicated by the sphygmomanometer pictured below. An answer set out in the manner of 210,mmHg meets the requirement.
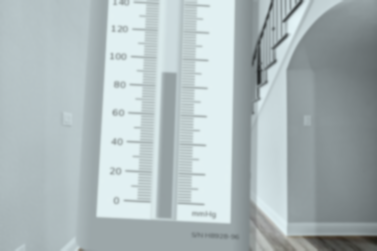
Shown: 90,mmHg
